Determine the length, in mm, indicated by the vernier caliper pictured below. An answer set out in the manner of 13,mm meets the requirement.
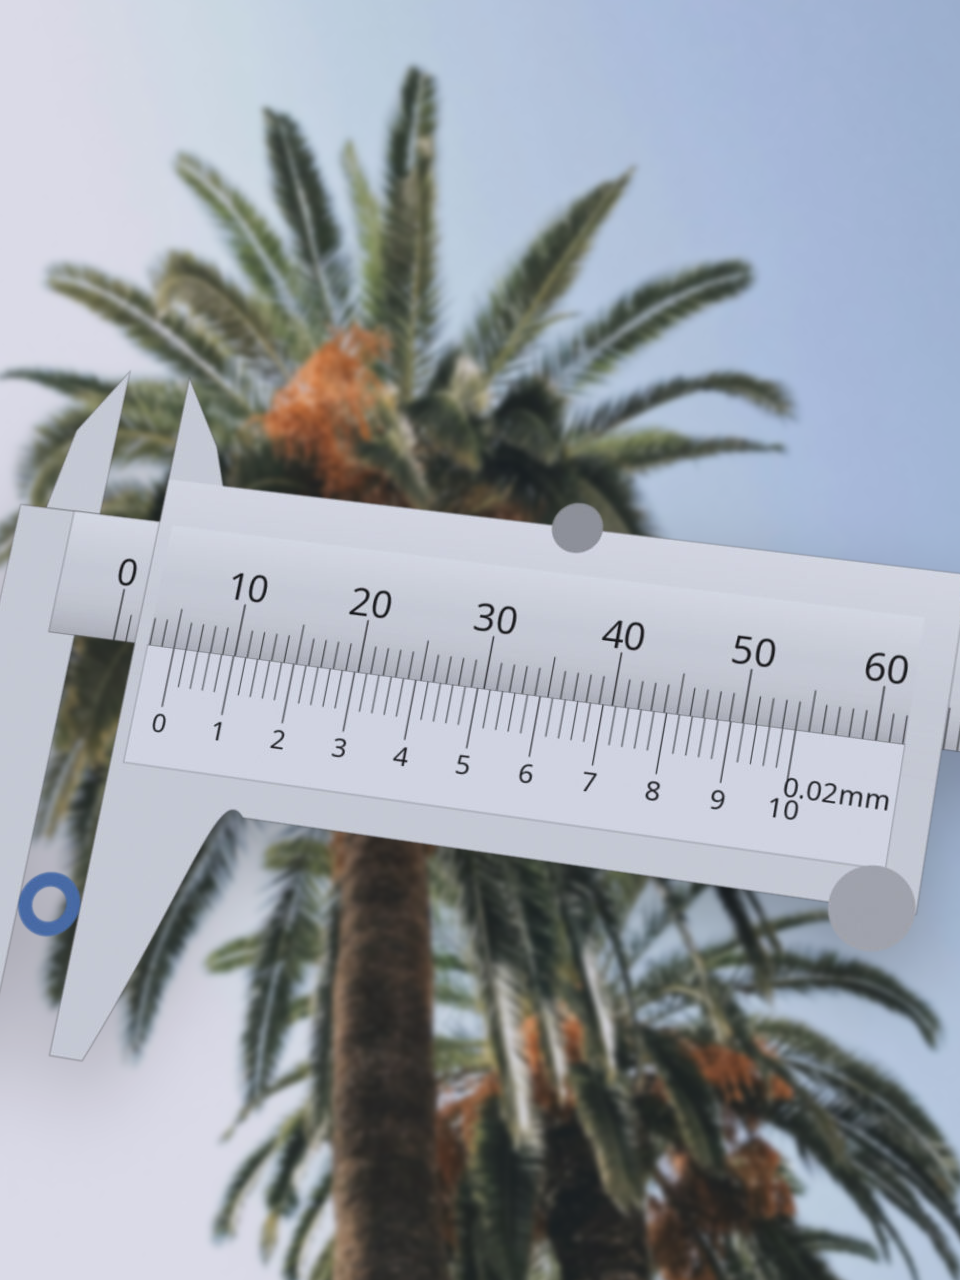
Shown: 5.0,mm
